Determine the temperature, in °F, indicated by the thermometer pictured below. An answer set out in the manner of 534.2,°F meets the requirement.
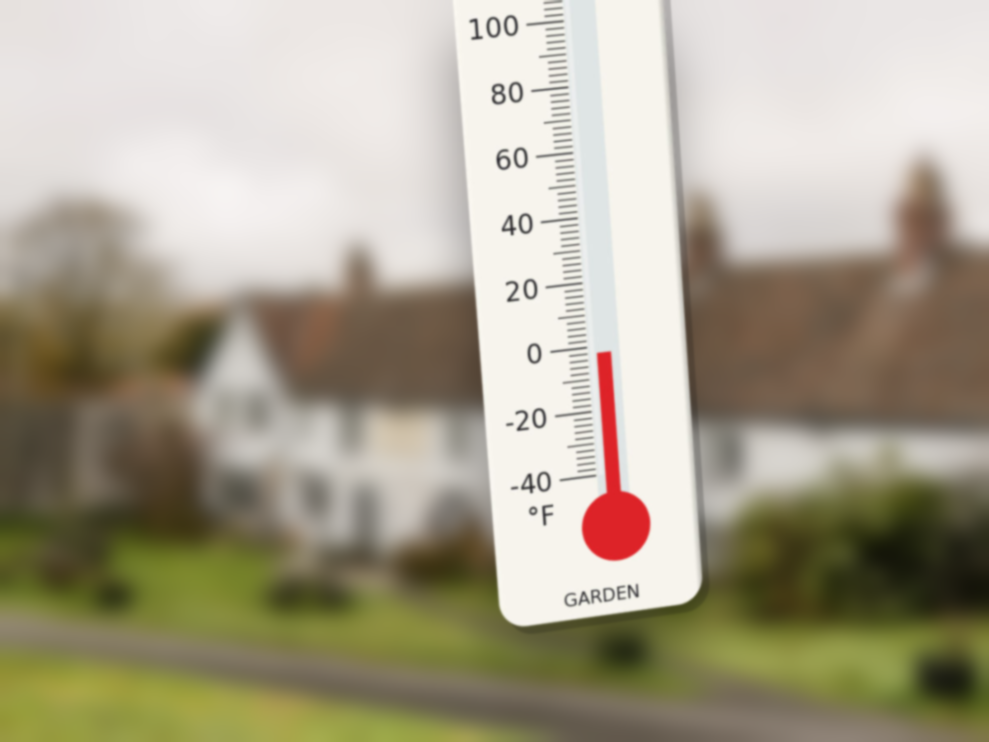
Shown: -2,°F
